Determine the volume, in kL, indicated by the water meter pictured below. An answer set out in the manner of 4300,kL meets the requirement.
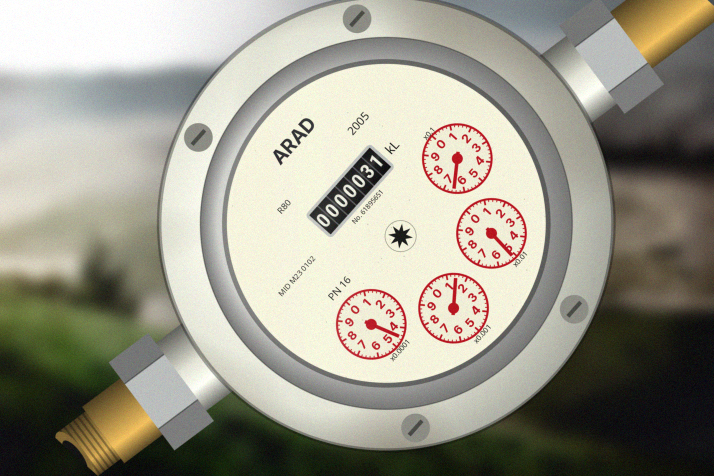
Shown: 31.6514,kL
